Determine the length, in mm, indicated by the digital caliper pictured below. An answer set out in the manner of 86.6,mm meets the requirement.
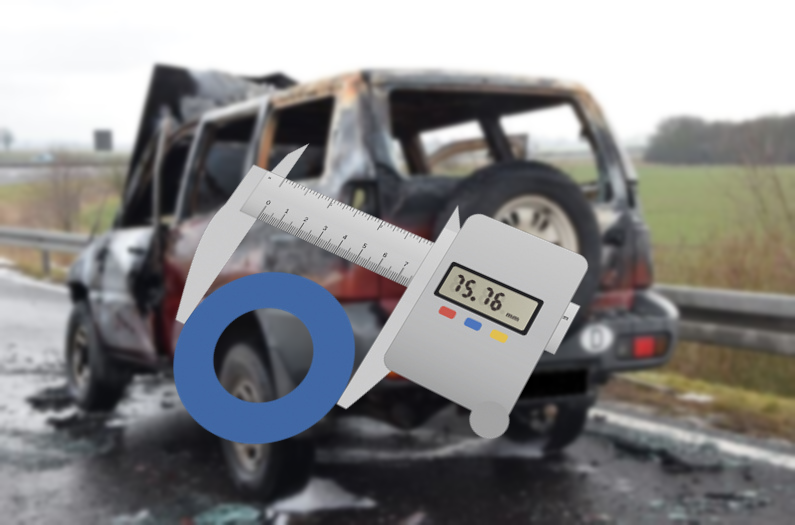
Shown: 75.76,mm
